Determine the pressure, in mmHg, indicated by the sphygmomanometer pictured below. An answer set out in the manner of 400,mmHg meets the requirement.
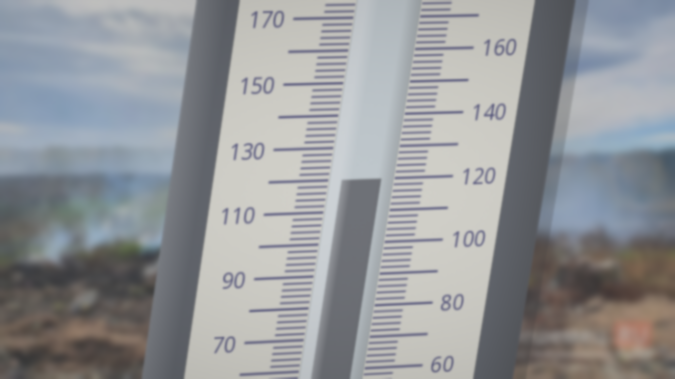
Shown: 120,mmHg
